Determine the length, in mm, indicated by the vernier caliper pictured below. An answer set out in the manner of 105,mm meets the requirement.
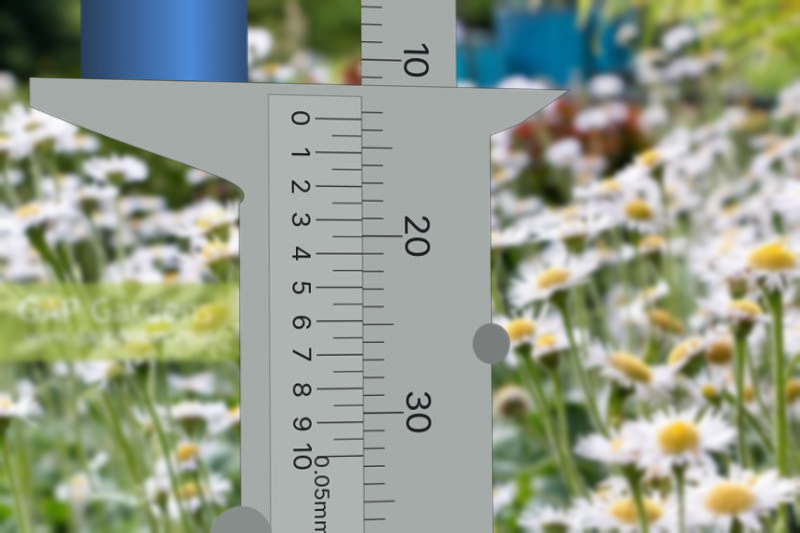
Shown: 13.4,mm
